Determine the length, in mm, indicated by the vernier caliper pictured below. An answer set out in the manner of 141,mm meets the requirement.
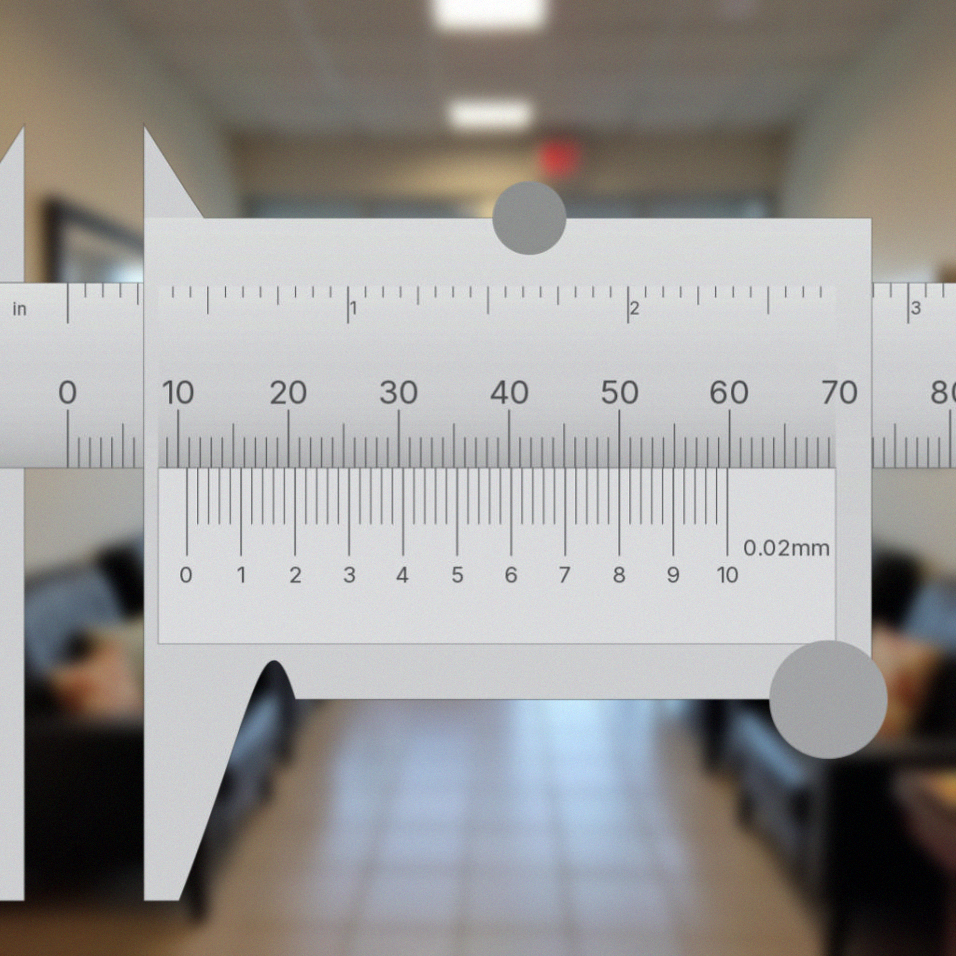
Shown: 10.8,mm
